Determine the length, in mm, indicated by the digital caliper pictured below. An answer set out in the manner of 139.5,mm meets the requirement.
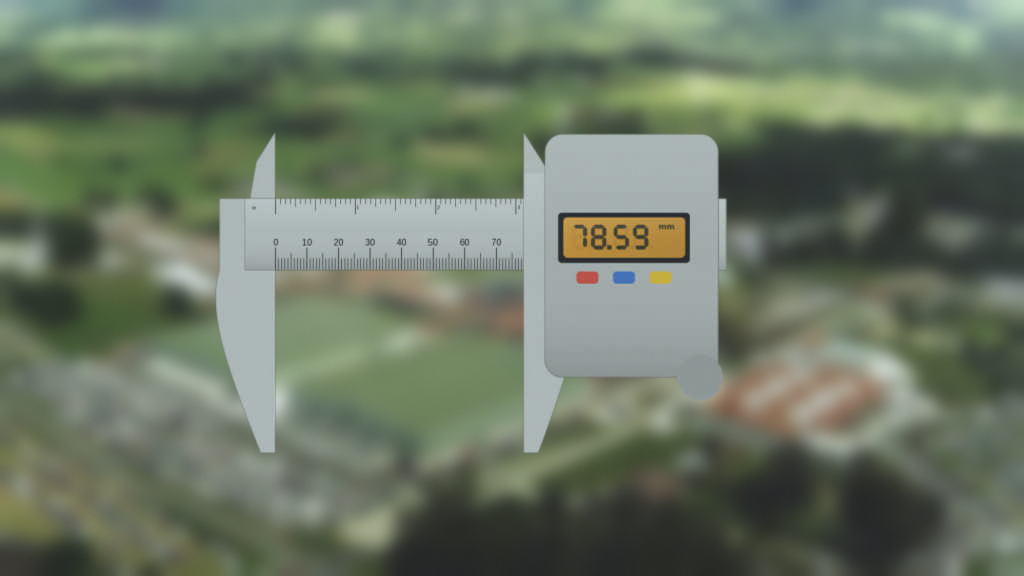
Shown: 78.59,mm
